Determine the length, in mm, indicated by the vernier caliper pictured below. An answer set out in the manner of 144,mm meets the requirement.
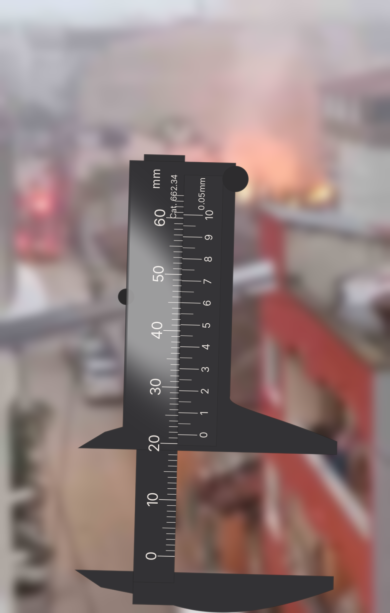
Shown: 21.6,mm
